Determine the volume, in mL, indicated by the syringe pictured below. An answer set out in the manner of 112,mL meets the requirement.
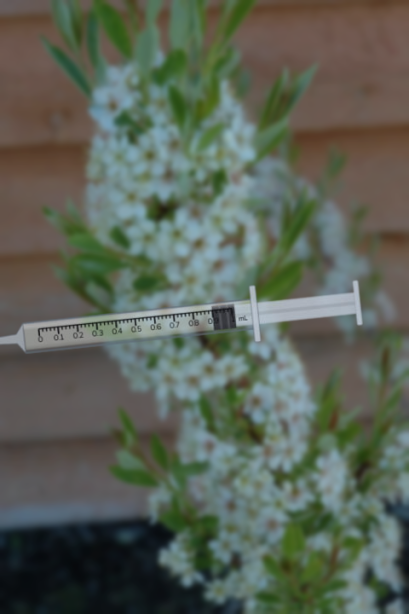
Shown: 0.9,mL
